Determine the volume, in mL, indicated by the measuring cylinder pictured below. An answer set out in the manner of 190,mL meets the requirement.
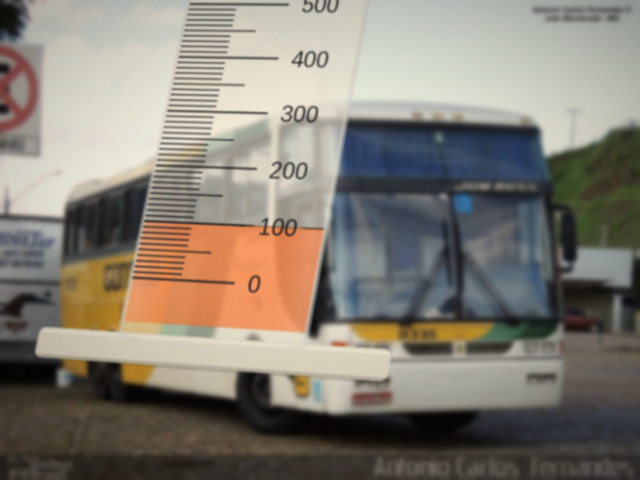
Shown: 100,mL
